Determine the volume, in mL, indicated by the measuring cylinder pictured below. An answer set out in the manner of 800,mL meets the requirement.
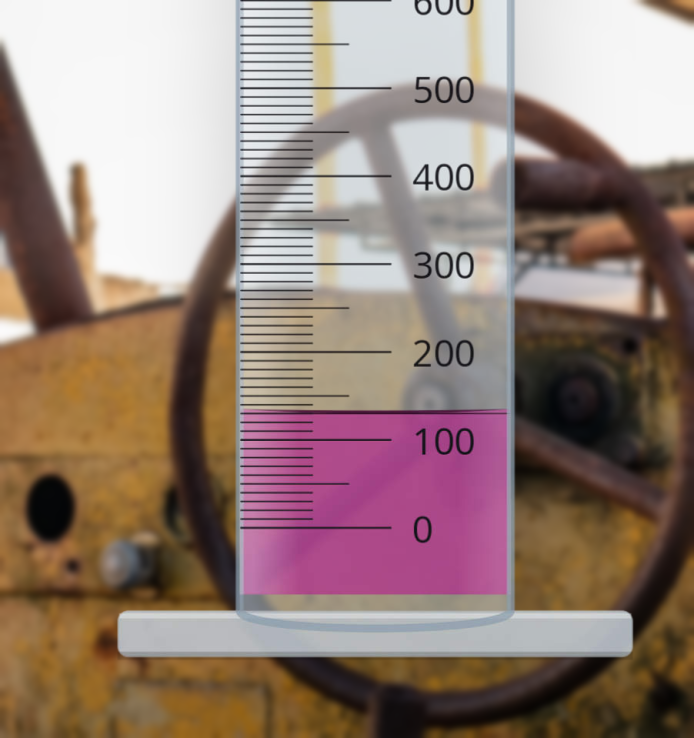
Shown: 130,mL
